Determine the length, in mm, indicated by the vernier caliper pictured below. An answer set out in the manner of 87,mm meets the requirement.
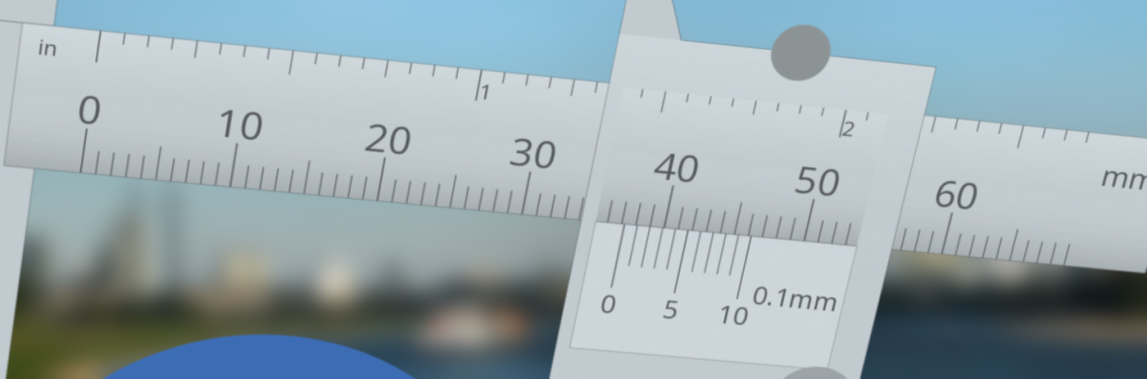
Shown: 37.2,mm
